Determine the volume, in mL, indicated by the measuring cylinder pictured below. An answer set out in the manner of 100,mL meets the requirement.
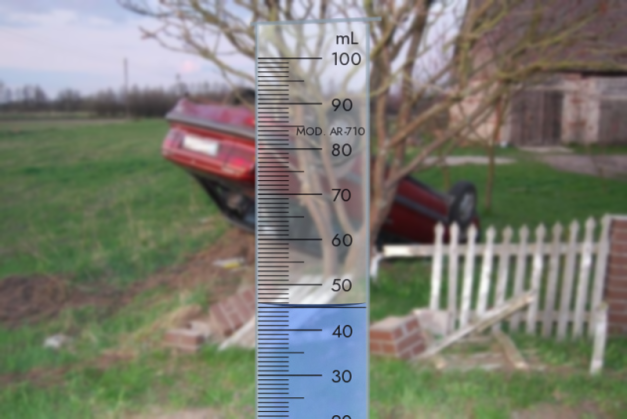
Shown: 45,mL
